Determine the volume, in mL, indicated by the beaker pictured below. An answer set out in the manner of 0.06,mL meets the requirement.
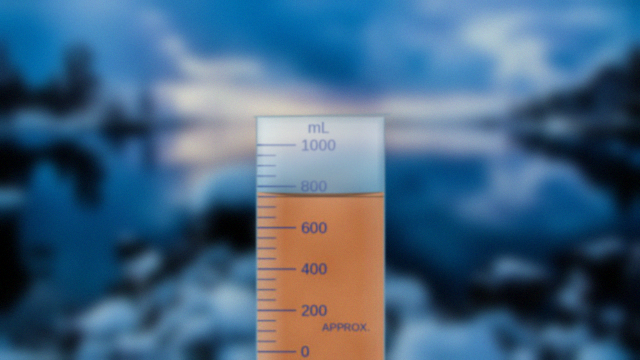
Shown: 750,mL
